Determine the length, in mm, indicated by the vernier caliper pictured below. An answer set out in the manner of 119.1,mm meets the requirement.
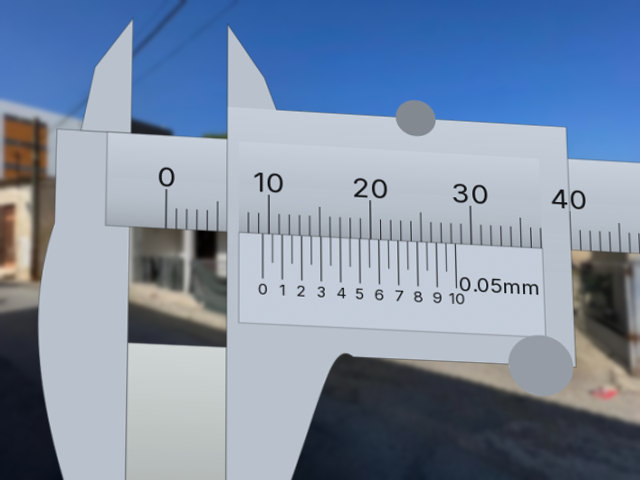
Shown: 9.4,mm
